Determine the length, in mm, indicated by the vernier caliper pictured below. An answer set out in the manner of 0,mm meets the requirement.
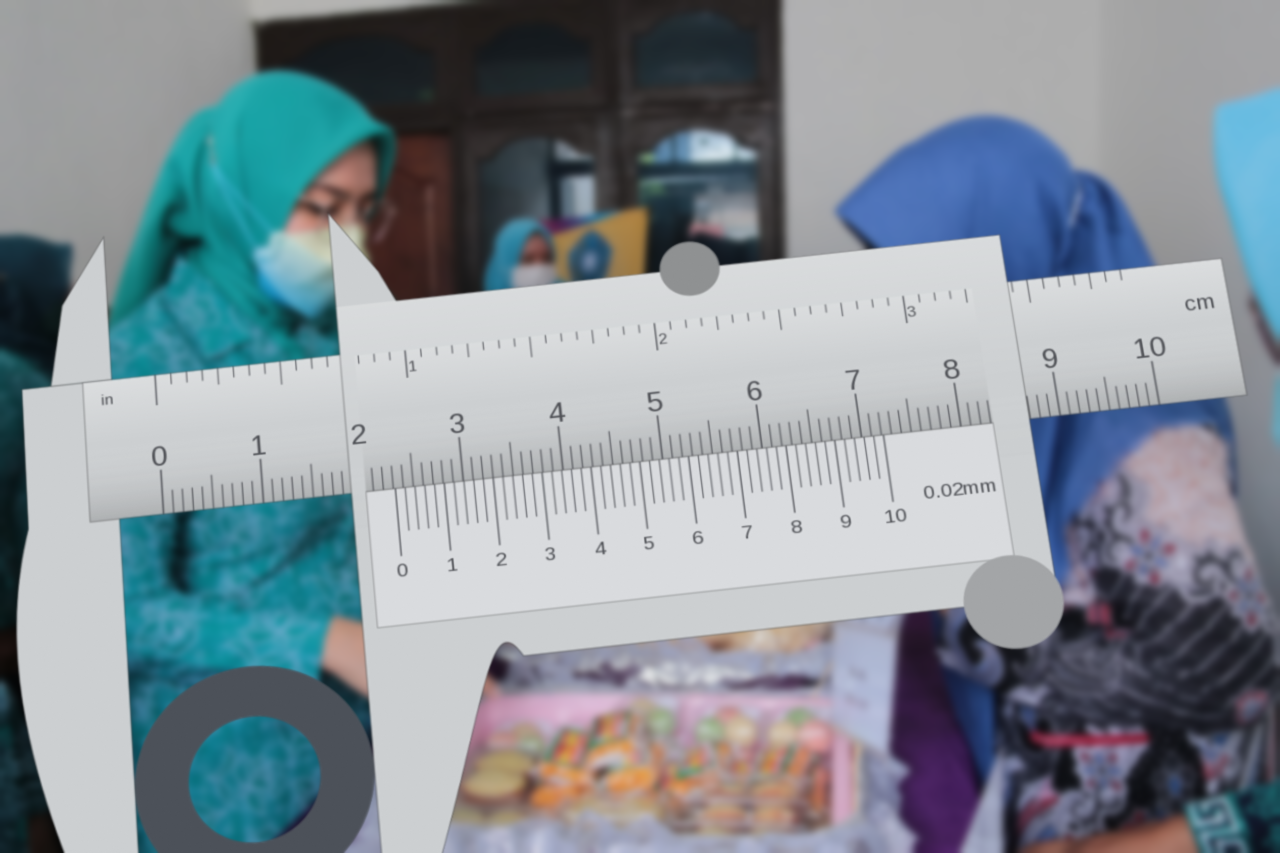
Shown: 23.2,mm
